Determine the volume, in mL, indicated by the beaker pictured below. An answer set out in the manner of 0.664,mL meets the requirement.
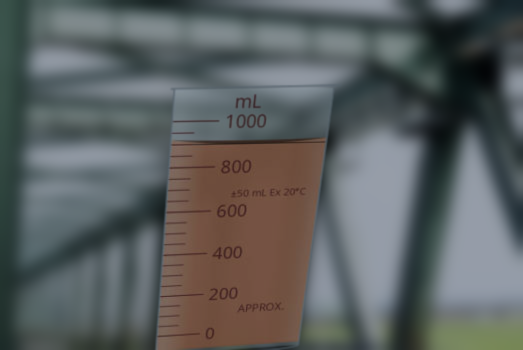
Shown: 900,mL
